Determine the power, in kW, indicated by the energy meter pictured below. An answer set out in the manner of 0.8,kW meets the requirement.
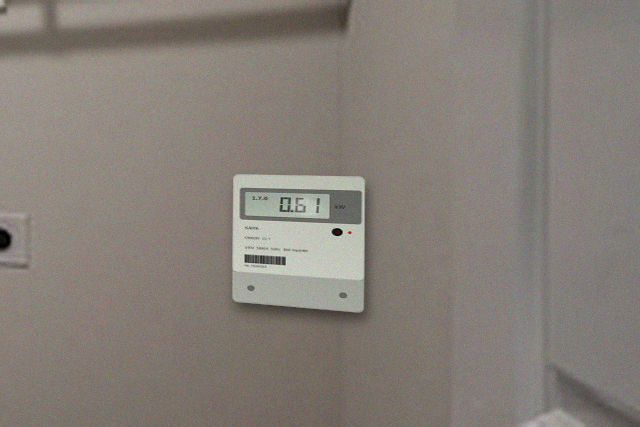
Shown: 0.61,kW
